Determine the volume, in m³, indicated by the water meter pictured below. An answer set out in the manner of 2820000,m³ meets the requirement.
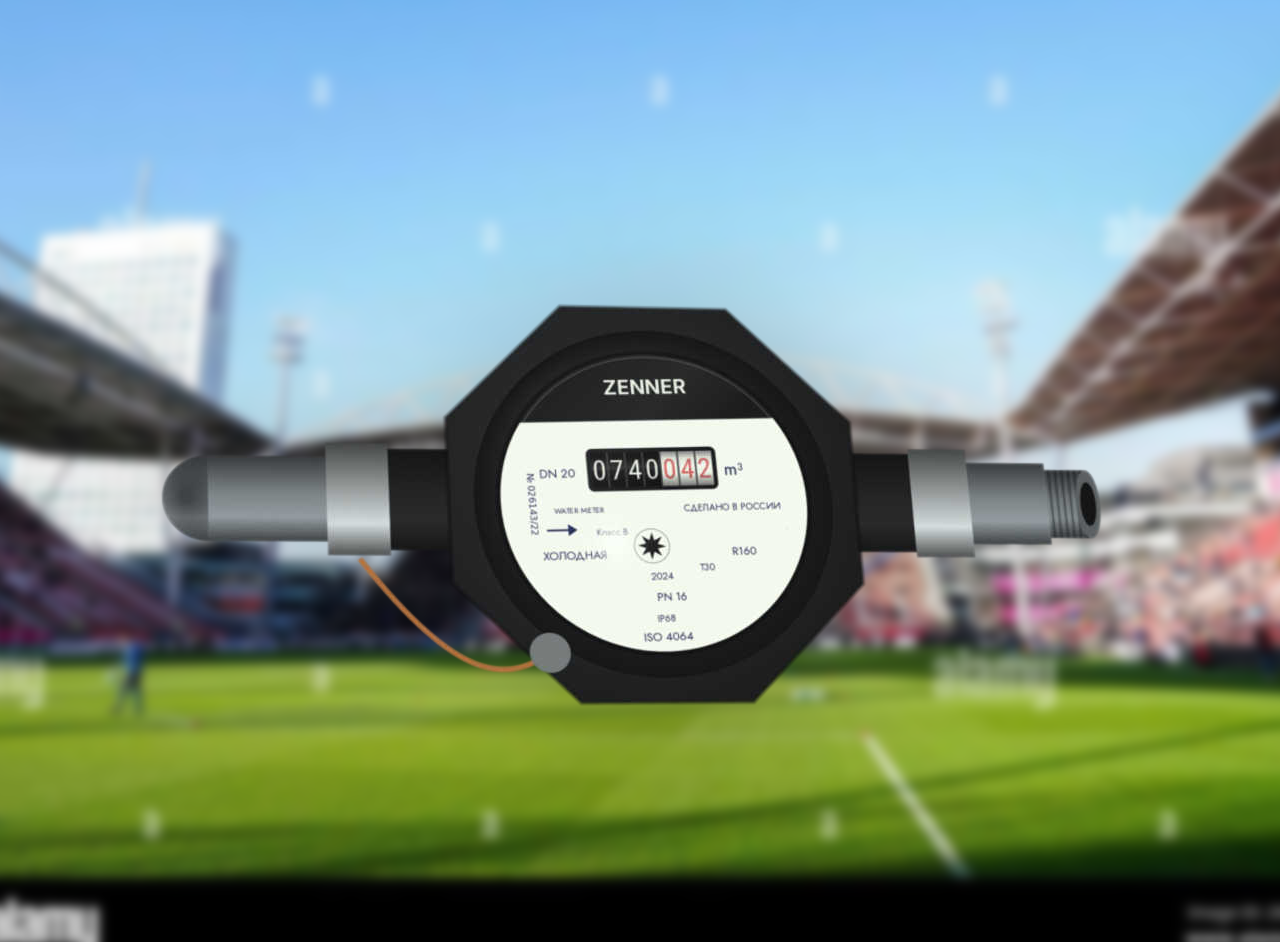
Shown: 740.042,m³
